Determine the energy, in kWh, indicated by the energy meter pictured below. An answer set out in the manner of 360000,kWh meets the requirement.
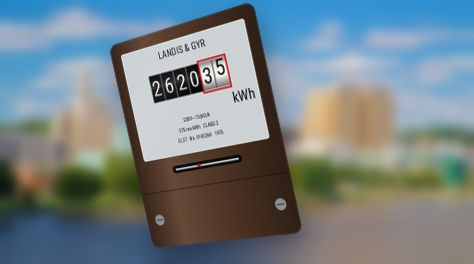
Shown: 2620.35,kWh
